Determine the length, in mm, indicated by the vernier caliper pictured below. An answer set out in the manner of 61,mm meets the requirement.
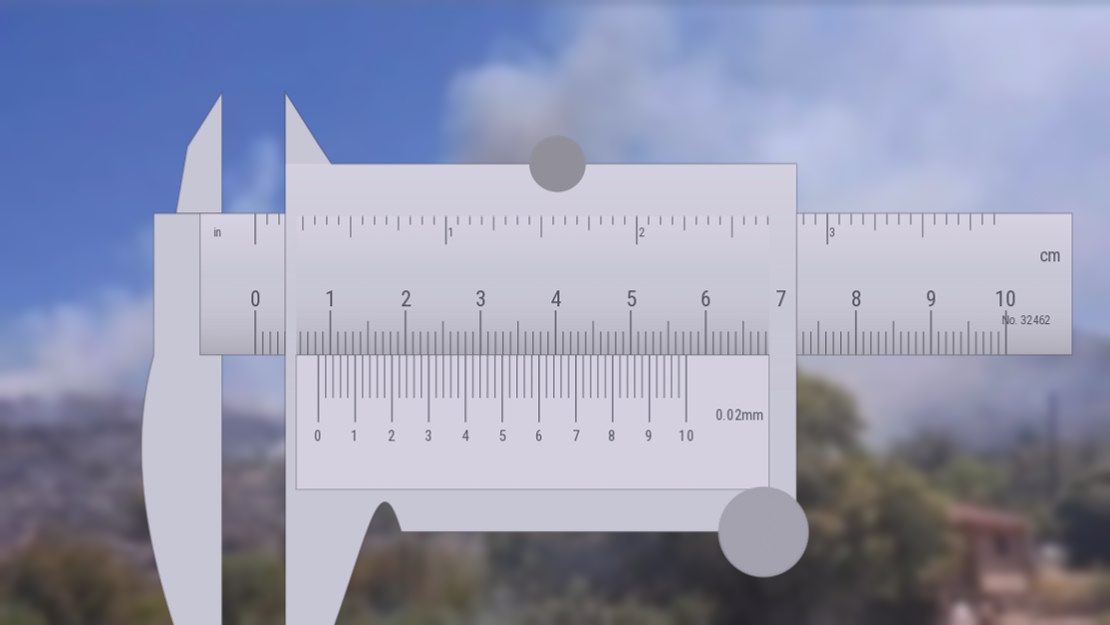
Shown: 8.4,mm
